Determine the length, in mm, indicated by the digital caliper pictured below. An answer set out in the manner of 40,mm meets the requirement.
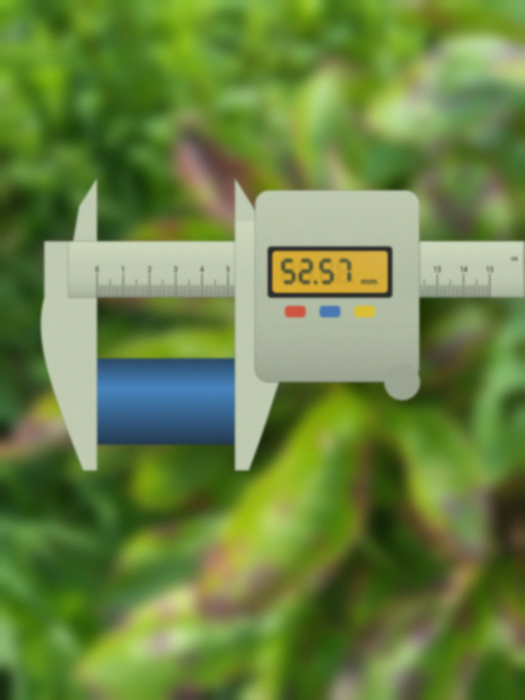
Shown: 52.57,mm
